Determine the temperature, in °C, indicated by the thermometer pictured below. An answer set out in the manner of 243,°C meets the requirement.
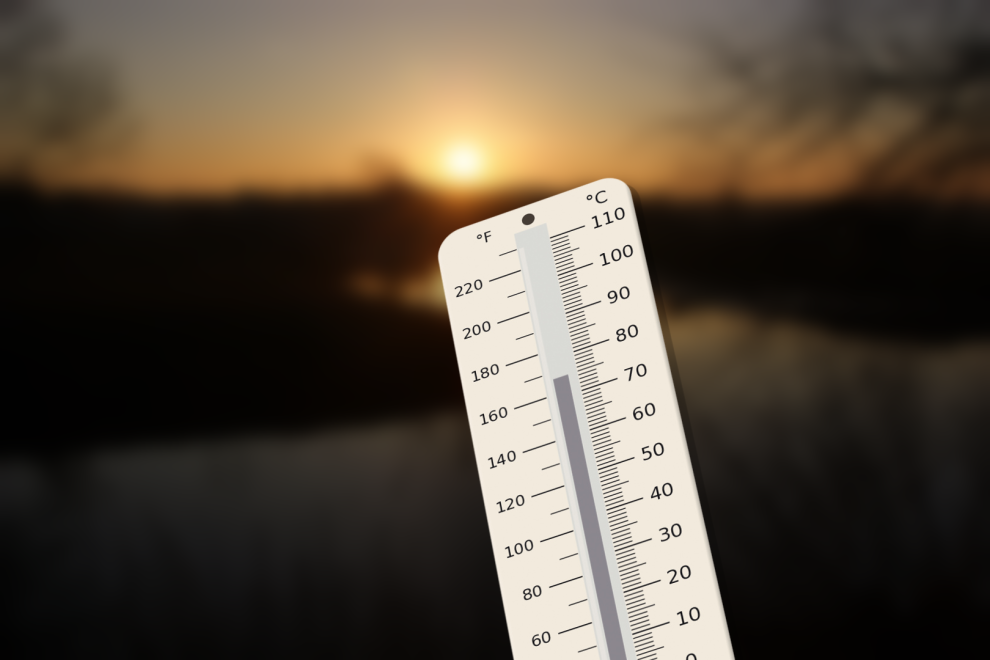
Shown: 75,°C
